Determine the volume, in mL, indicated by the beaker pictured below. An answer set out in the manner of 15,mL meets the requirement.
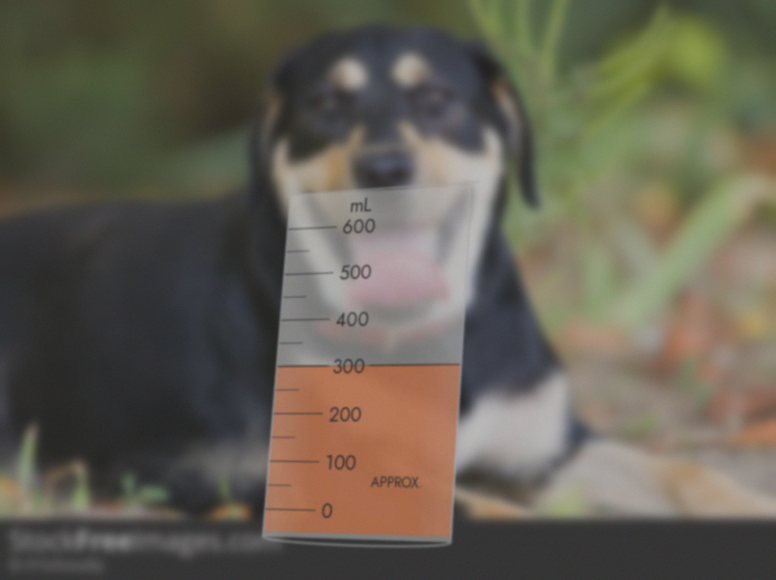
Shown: 300,mL
